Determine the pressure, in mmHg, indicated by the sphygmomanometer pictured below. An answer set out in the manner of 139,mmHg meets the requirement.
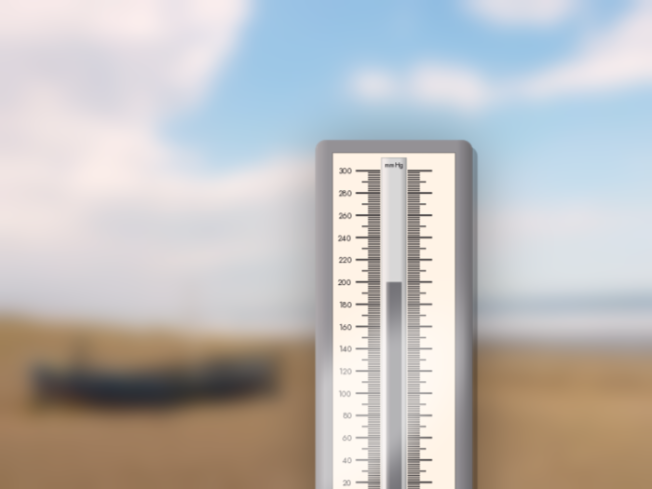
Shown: 200,mmHg
